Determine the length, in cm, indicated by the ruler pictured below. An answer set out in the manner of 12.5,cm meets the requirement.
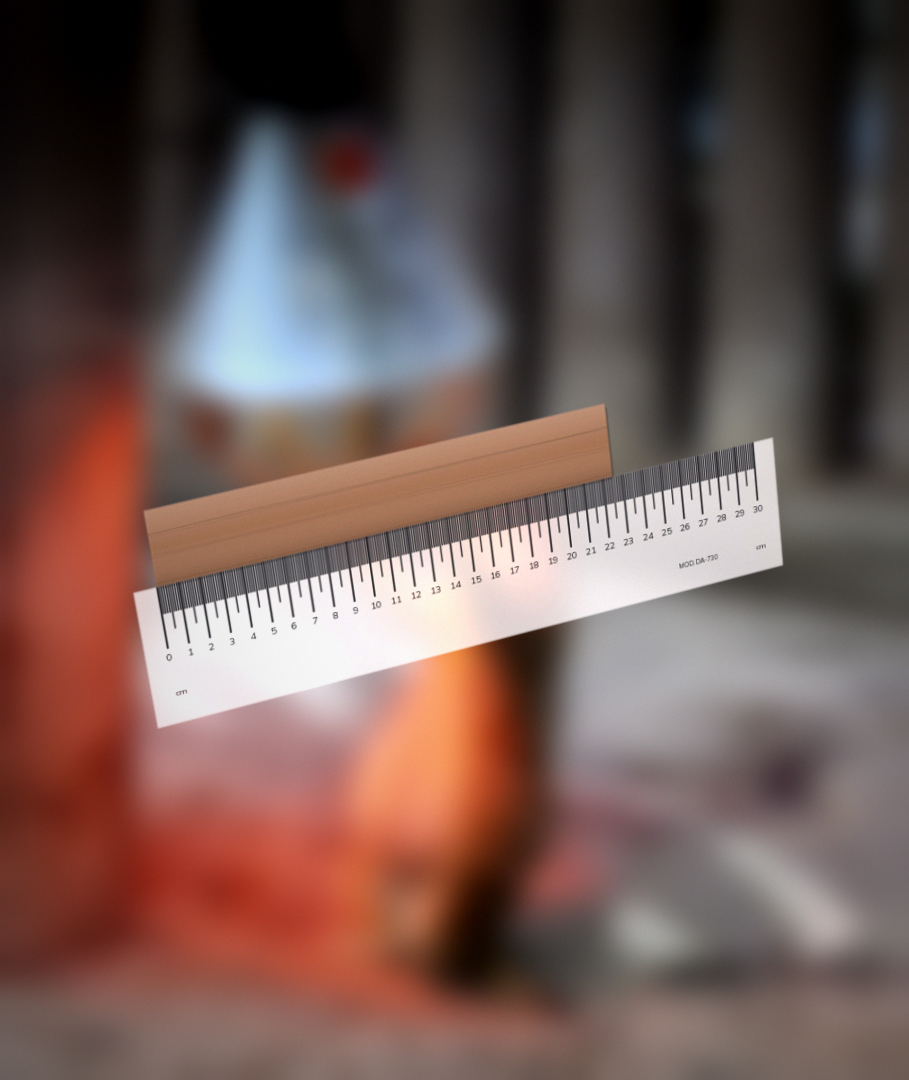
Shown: 22.5,cm
